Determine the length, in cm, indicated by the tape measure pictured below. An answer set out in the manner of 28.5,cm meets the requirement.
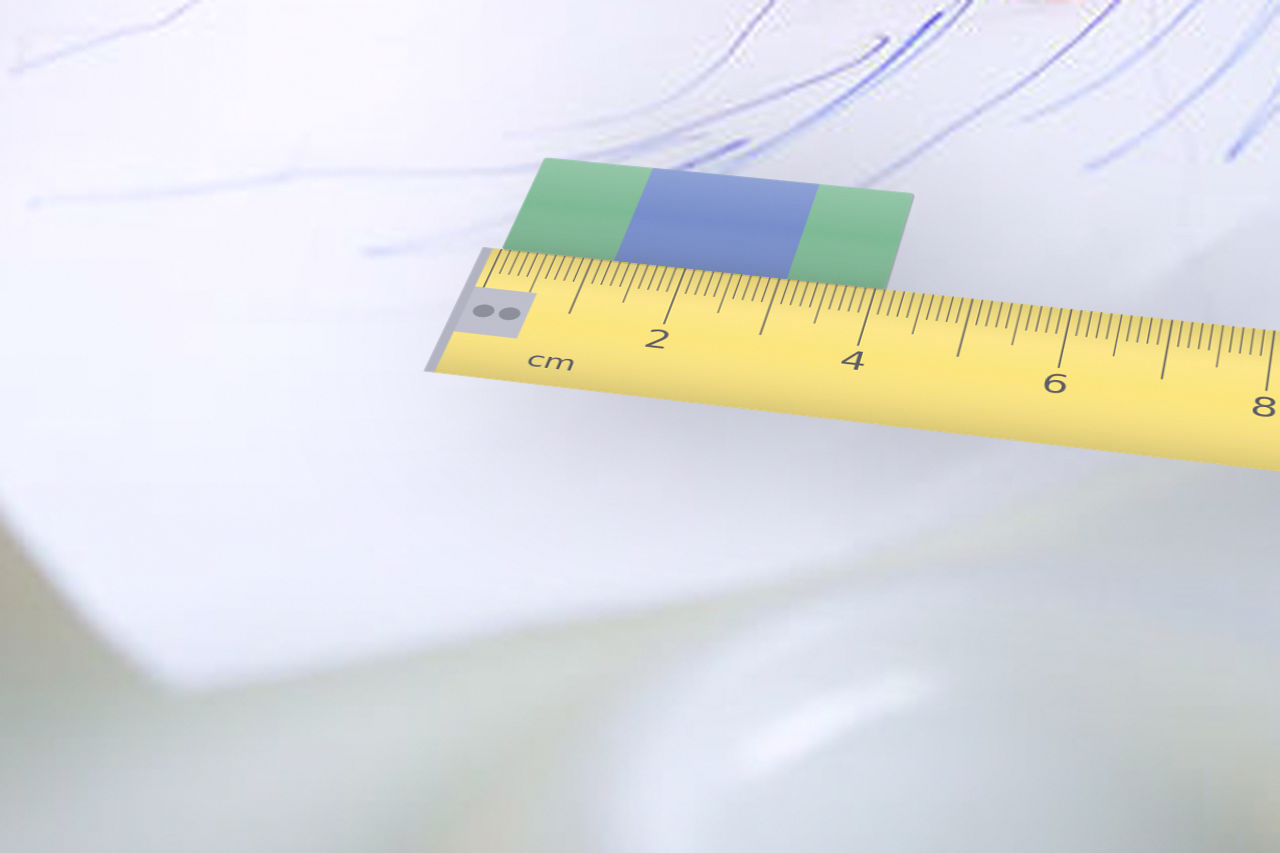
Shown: 4.1,cm
